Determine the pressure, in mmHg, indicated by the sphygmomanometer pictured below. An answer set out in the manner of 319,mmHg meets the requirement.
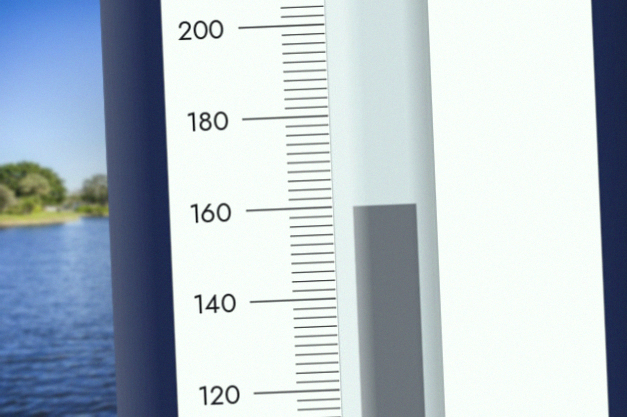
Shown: 160,mmHg
